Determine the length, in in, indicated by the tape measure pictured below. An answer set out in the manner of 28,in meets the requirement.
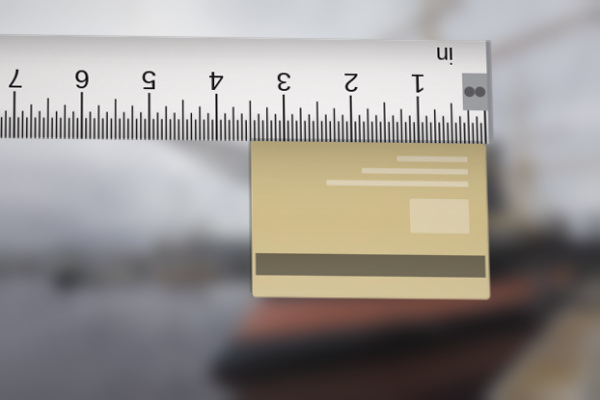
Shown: 3.5,in
